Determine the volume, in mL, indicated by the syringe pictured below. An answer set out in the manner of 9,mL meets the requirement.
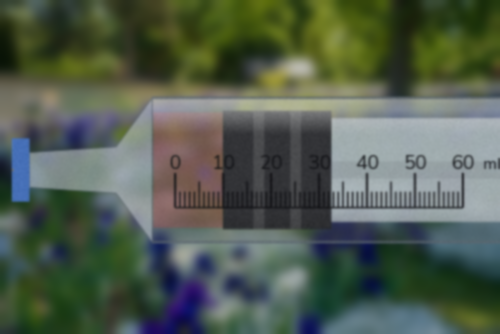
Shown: 10,mL
